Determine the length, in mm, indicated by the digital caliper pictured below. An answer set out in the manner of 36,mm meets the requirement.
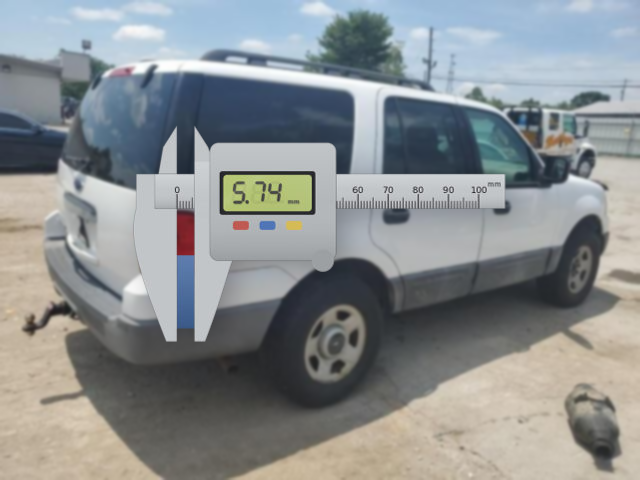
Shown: 5.74,mm
